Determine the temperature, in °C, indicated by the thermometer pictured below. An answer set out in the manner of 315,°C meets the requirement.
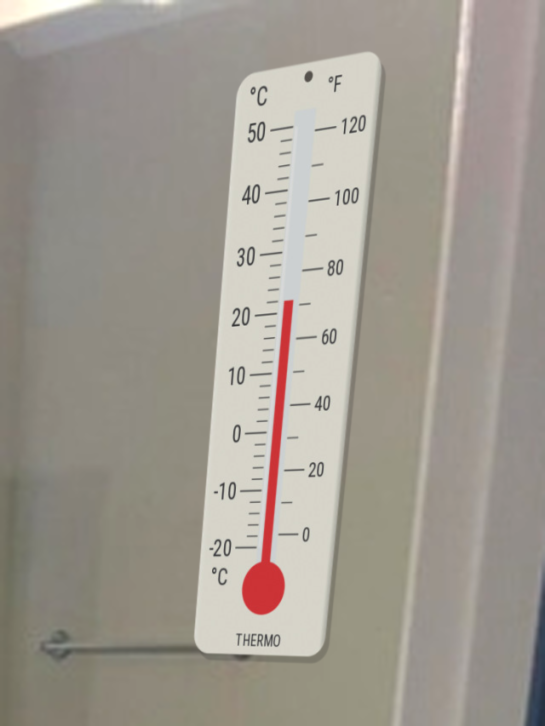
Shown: 22,°C
